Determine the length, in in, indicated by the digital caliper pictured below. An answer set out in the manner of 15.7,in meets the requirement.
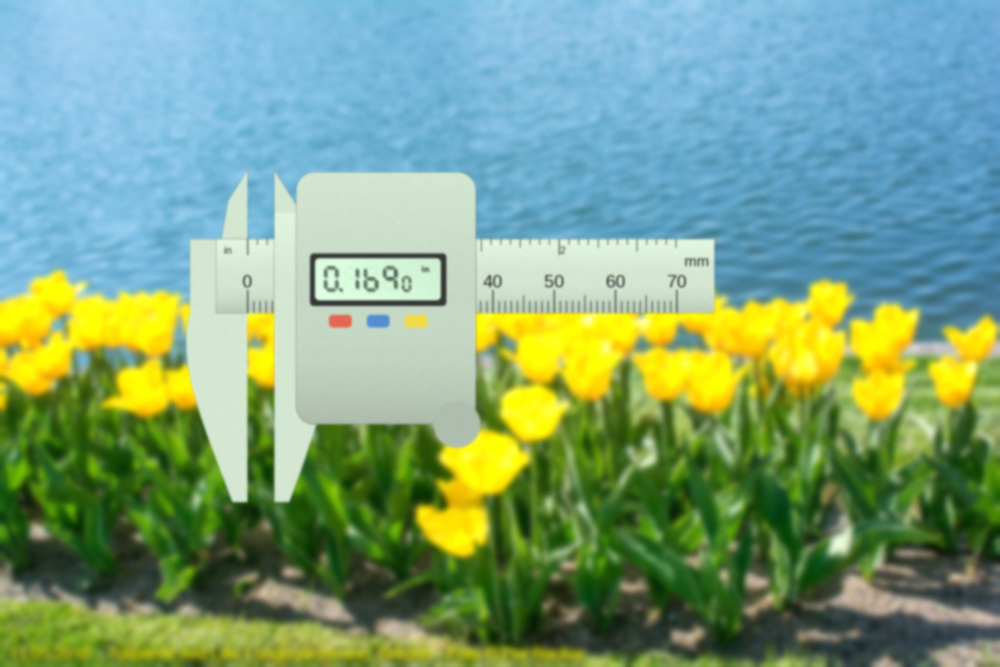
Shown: 0.1690,in
